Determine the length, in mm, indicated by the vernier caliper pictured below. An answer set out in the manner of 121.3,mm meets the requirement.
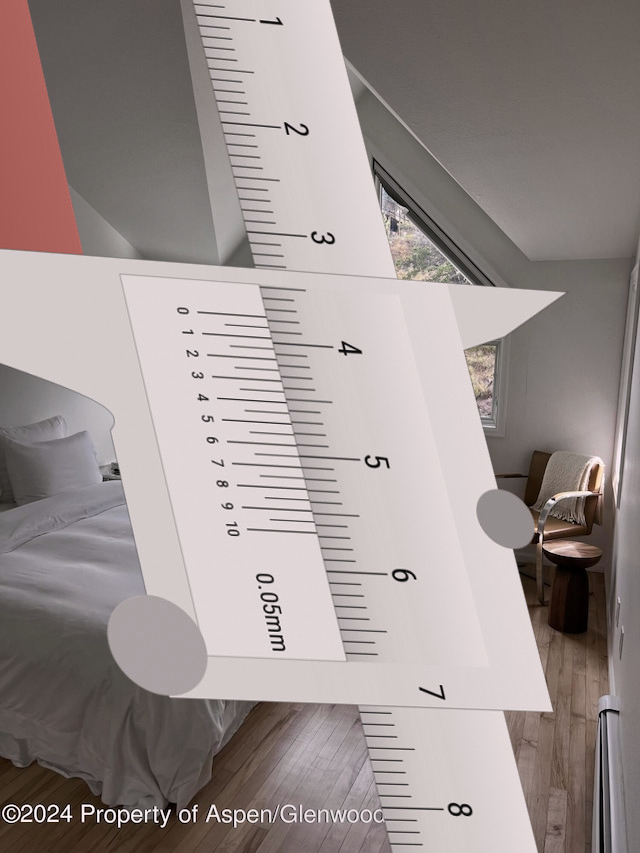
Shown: 37.7,mm
